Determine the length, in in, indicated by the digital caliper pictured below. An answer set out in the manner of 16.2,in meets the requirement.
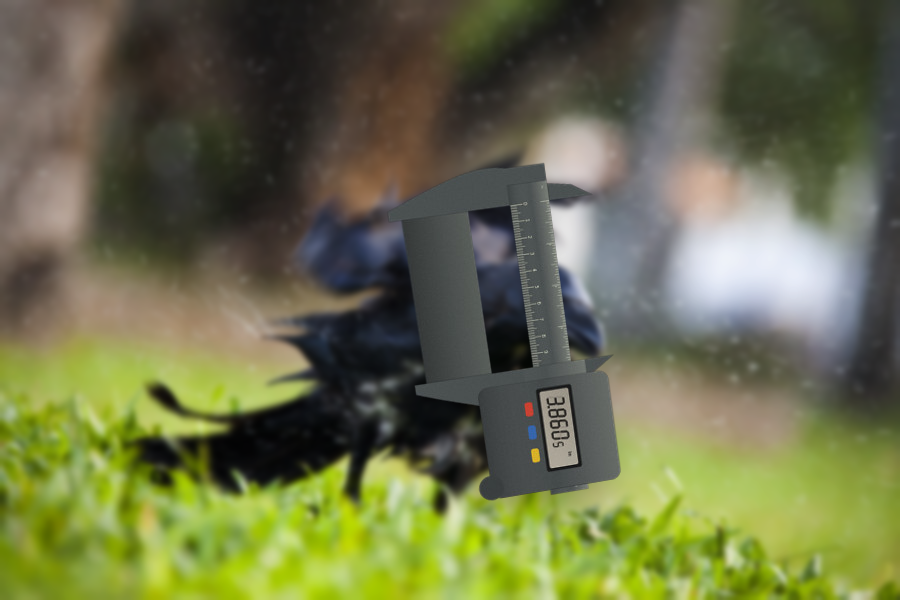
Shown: 3.8605,in
